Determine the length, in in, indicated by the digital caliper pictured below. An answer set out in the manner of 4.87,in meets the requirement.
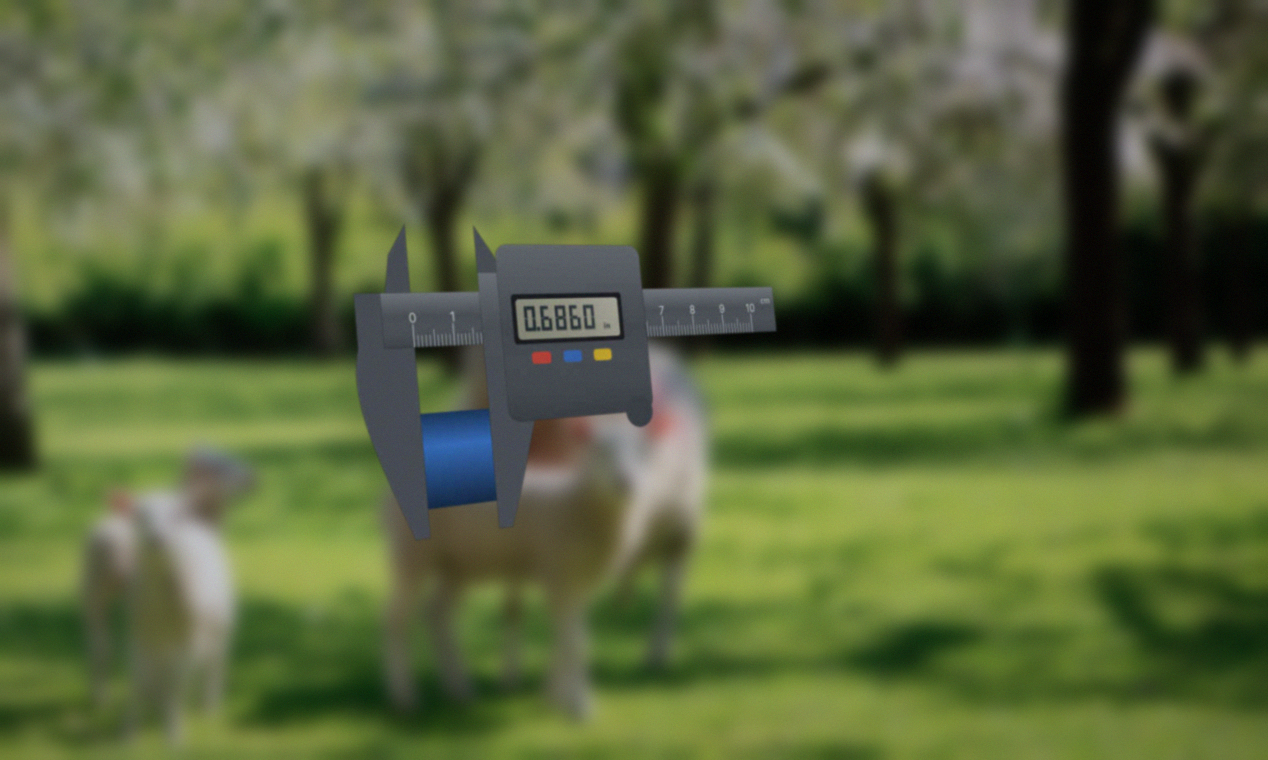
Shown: 0.6860,in
